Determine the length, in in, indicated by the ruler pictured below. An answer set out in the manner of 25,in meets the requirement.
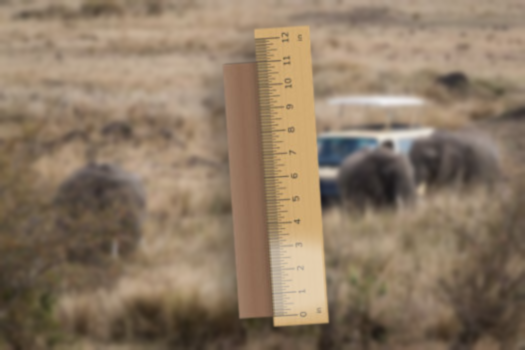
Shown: 11,in
